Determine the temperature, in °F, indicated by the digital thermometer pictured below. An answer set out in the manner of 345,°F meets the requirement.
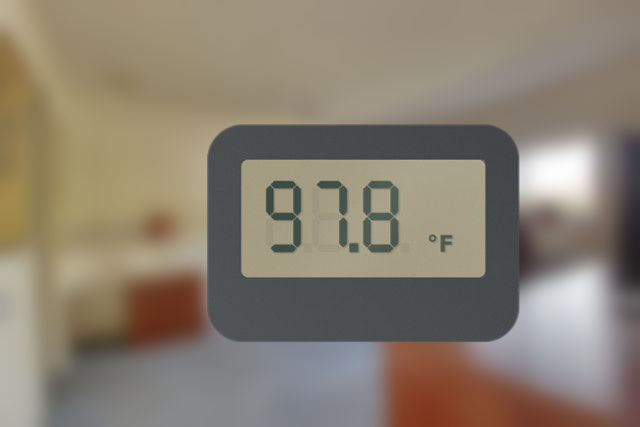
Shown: 97.8,°F
